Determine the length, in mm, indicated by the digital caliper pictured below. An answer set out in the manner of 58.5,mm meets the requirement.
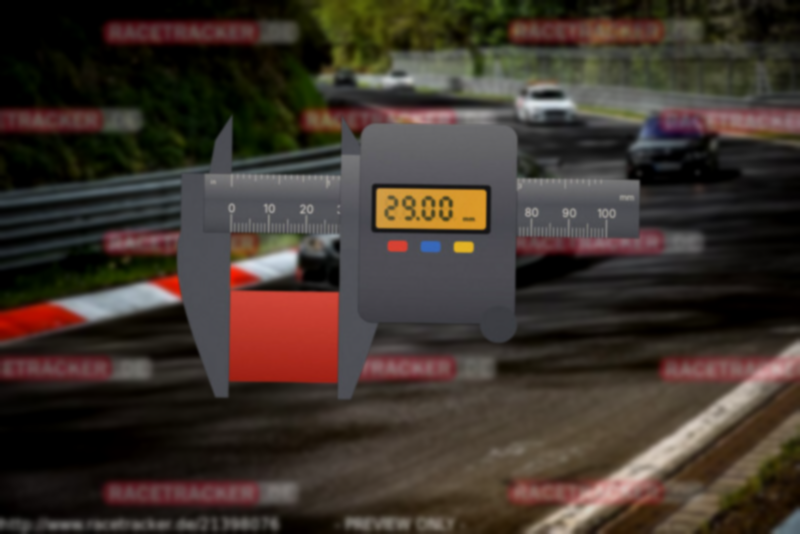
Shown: 29.00,mm
